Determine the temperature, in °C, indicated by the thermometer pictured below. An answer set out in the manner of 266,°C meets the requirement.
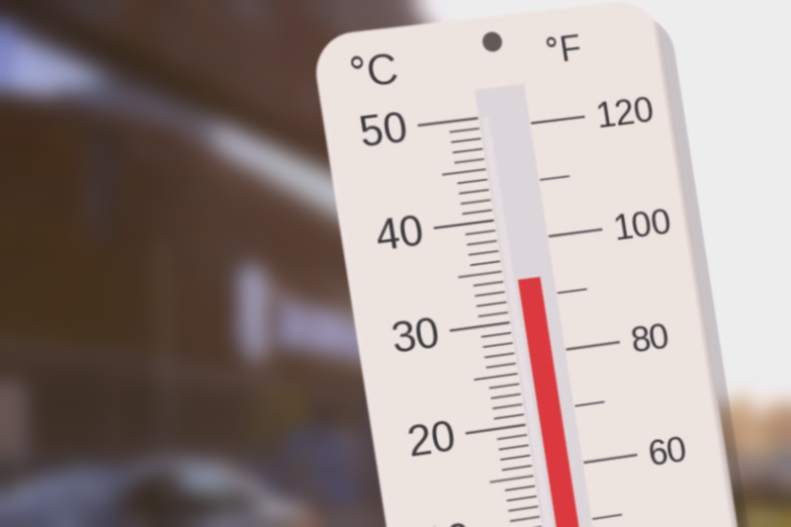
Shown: 34,°C
